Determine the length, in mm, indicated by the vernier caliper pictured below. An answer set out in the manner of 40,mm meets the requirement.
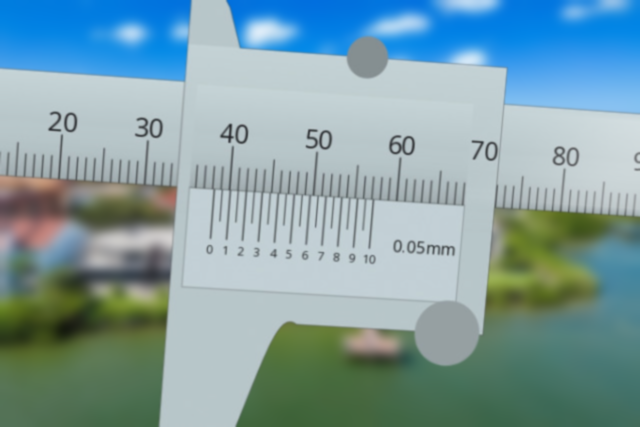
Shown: 38.2,mm
